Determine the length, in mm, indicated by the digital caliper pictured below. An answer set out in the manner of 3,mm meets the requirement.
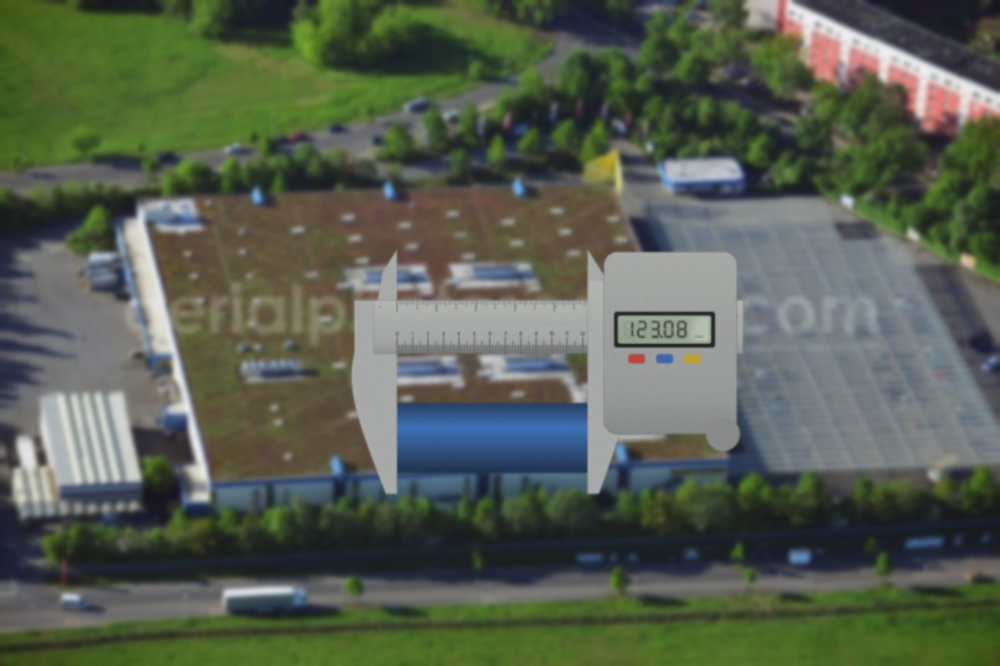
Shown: 123.08,mm
